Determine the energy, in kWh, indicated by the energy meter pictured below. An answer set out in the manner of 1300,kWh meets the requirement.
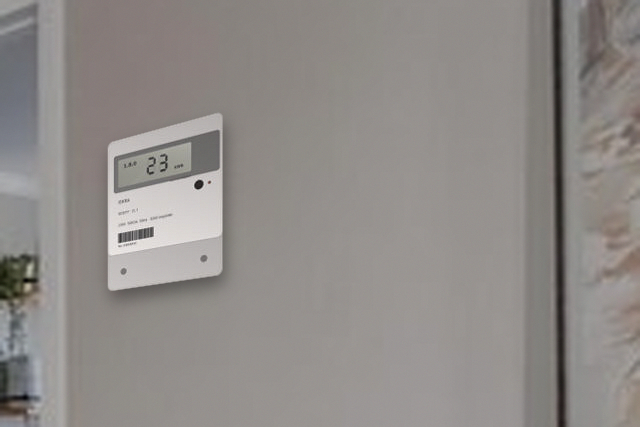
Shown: 23,kWh
